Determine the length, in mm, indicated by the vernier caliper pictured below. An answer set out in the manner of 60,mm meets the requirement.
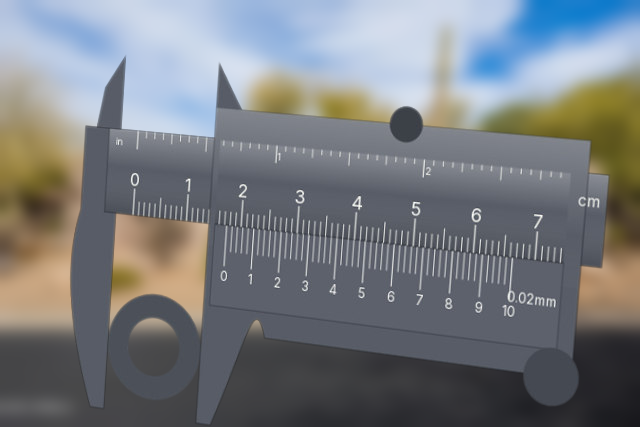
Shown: 17.4,mm
